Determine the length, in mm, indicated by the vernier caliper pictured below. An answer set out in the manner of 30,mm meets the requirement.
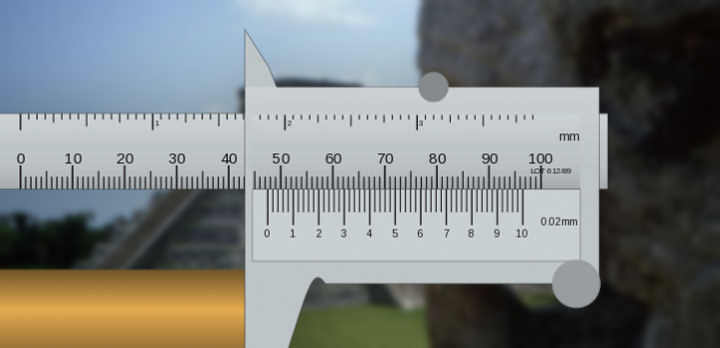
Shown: 47.5,mm
